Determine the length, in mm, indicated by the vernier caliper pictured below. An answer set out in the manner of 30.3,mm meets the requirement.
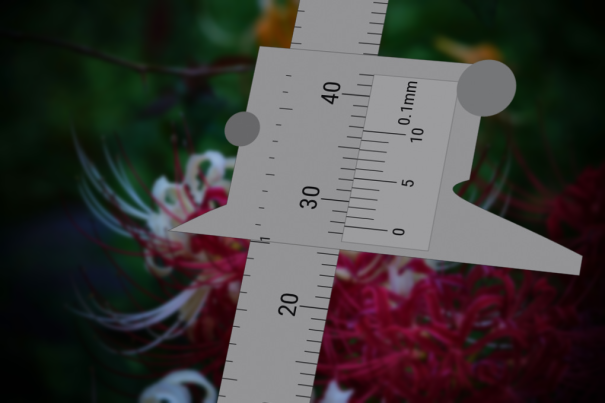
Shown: 27.7,mm
